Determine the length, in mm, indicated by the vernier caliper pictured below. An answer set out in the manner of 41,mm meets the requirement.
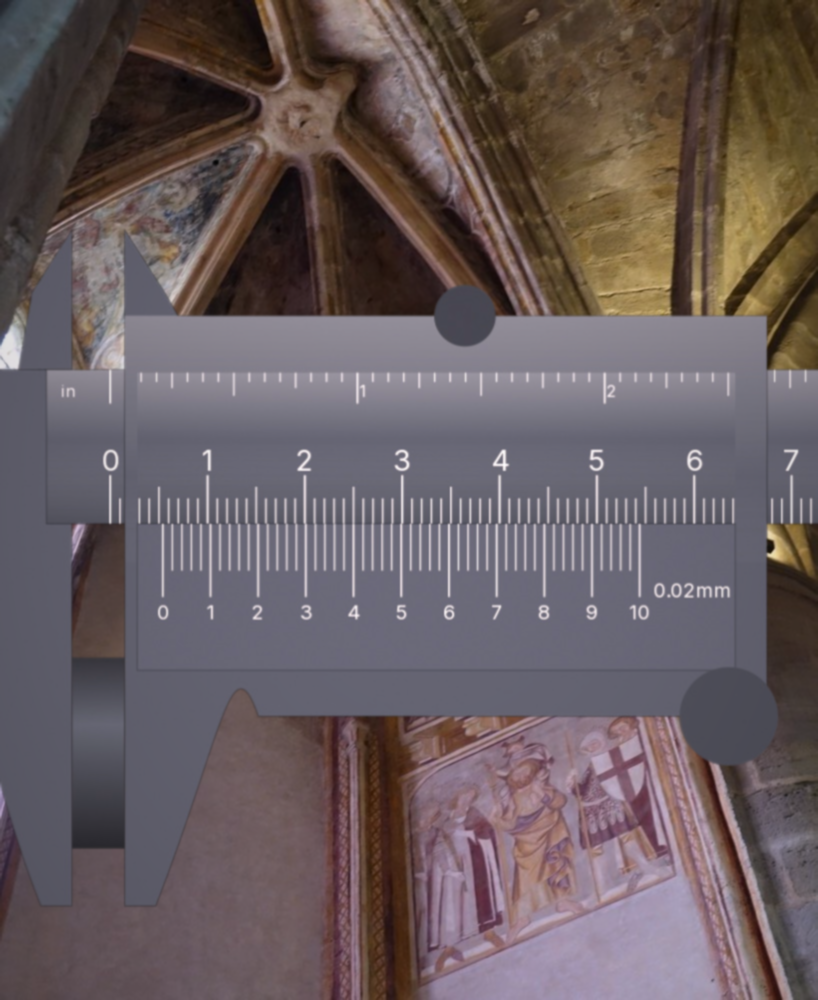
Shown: 5.4,mm
